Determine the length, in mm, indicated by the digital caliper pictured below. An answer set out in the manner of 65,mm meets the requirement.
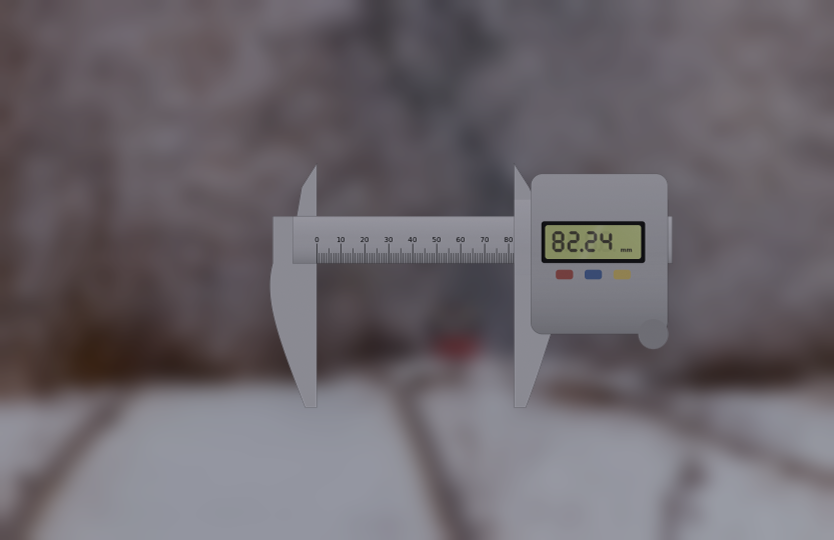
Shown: 82.24,mm
